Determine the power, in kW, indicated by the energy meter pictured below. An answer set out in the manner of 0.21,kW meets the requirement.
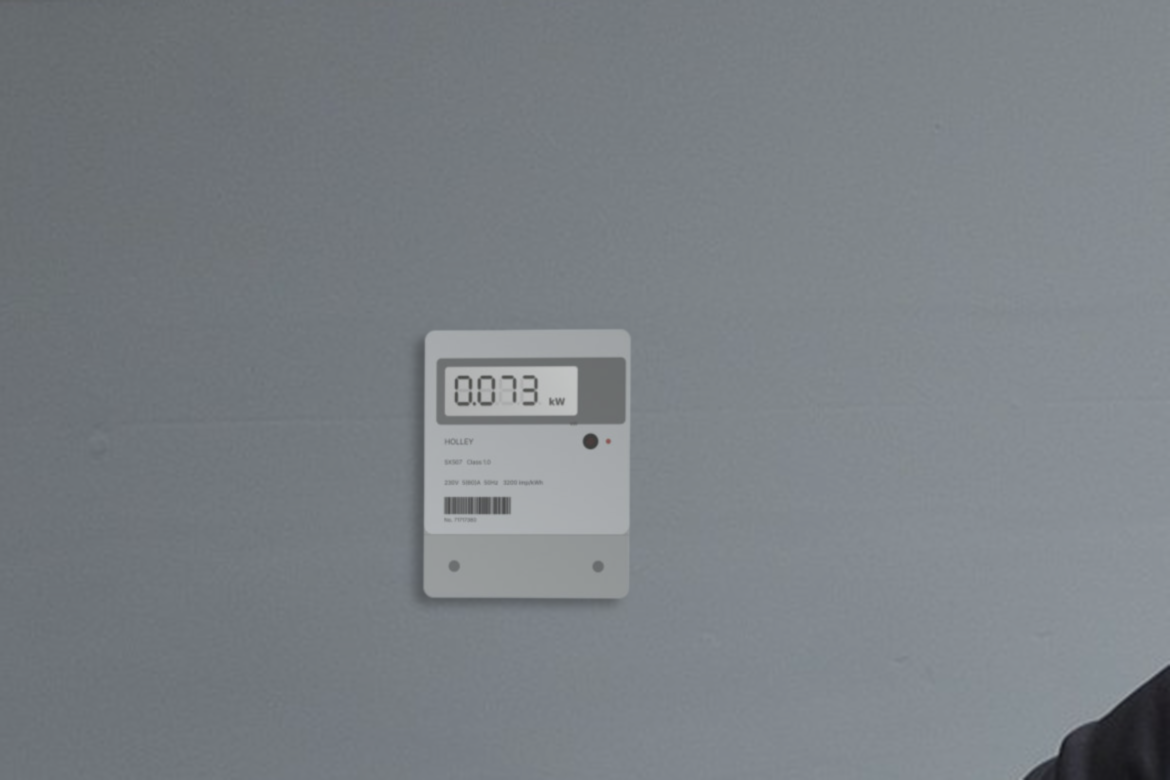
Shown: 0.073,kW
